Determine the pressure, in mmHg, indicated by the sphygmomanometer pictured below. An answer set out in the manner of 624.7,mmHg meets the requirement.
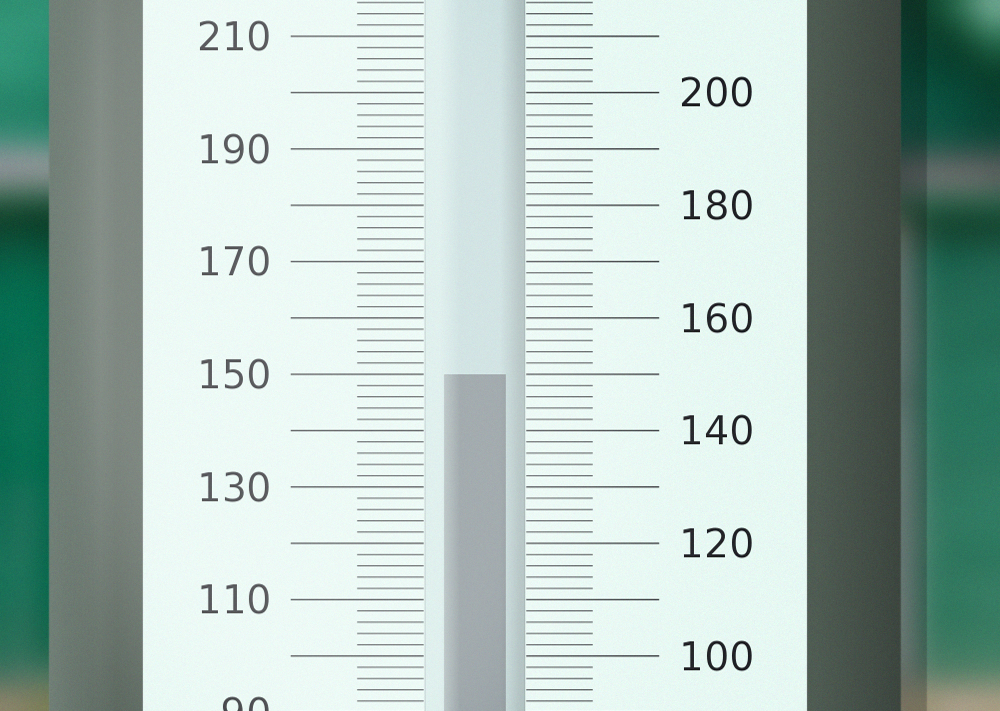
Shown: 150,mmHg
